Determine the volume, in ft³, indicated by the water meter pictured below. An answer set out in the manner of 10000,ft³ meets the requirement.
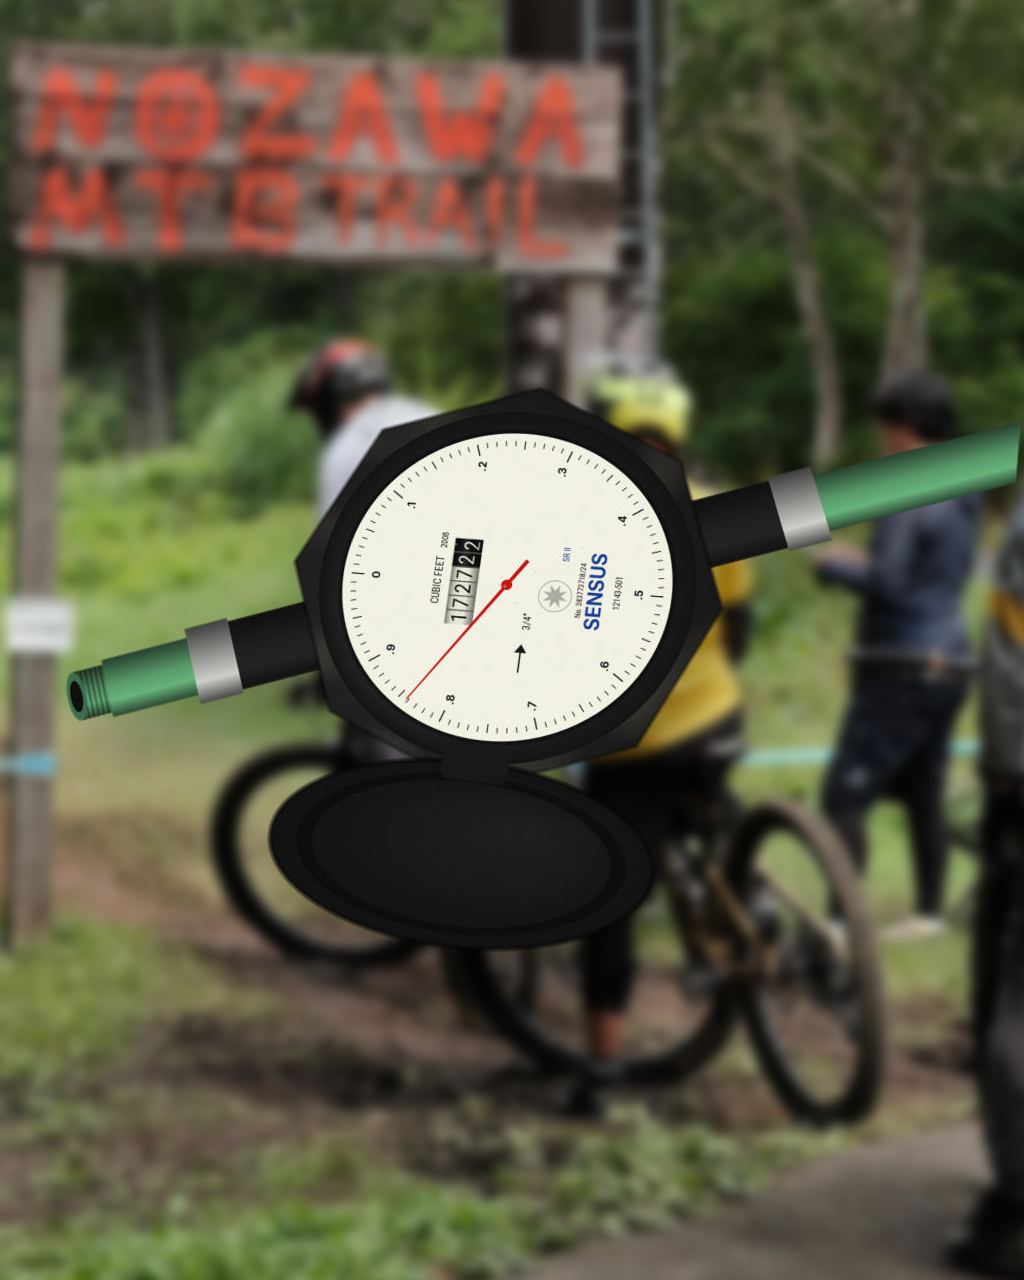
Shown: 172721.84,ft³
